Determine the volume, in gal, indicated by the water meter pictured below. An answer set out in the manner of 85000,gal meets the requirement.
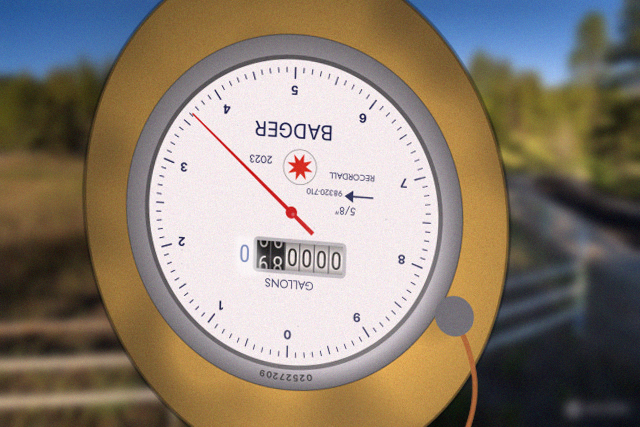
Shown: 893.6,gal
